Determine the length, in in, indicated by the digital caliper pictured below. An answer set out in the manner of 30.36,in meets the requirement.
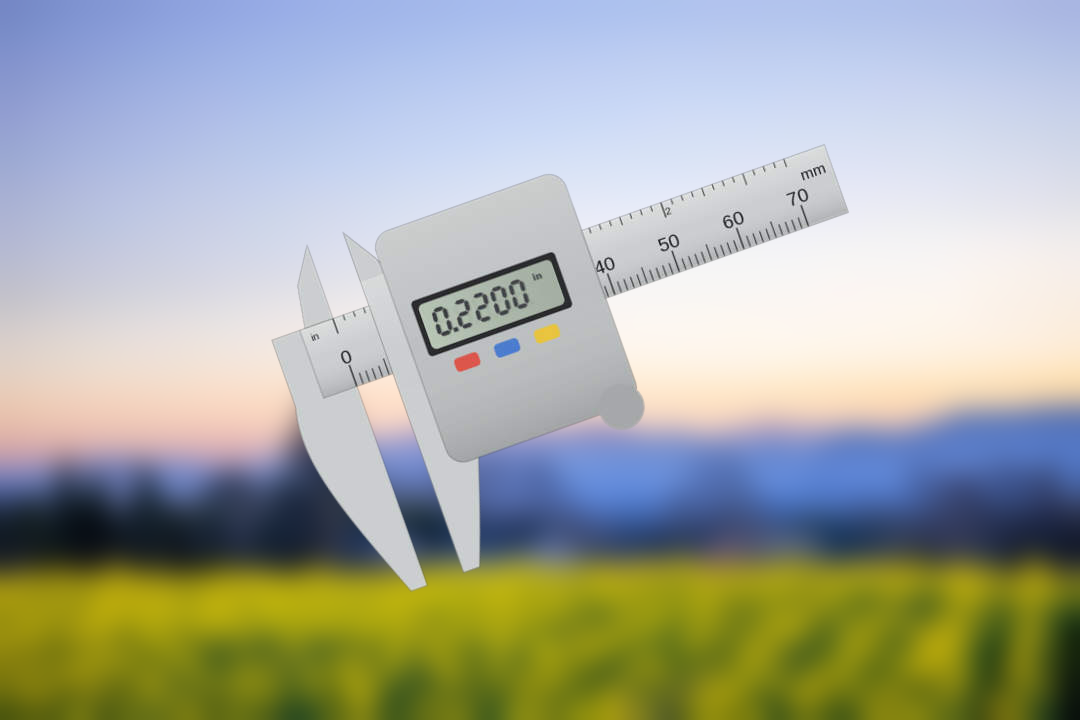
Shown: 0.2200,in
